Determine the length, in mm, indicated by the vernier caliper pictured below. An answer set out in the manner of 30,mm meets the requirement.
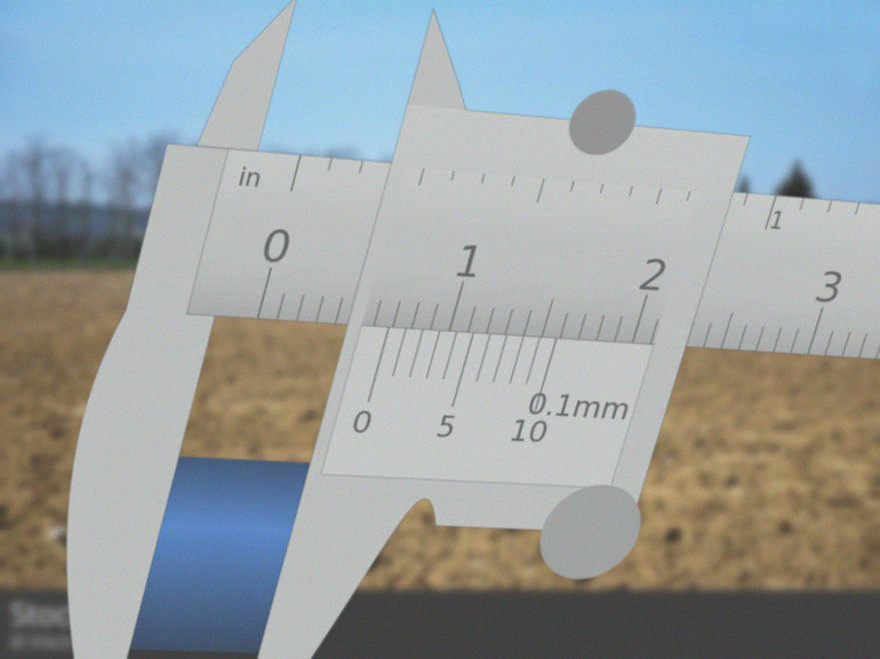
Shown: 6.8,mm
